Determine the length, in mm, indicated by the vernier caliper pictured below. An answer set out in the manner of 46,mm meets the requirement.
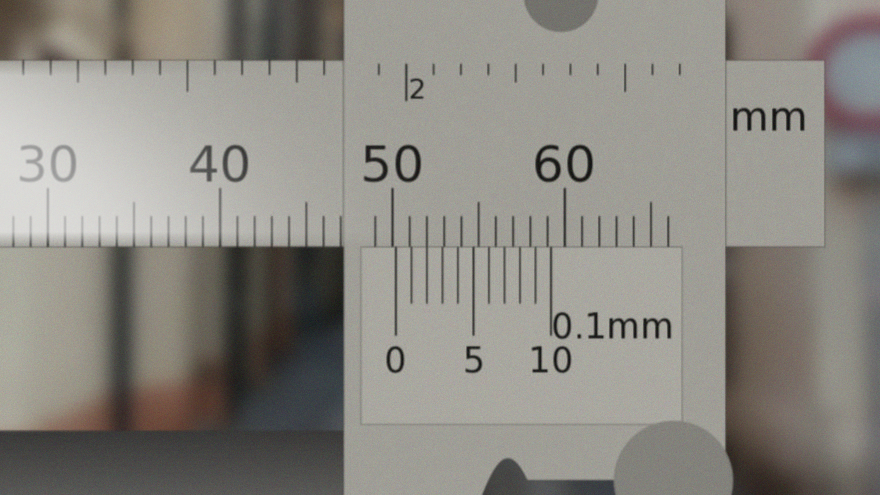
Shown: 50.2,mm
